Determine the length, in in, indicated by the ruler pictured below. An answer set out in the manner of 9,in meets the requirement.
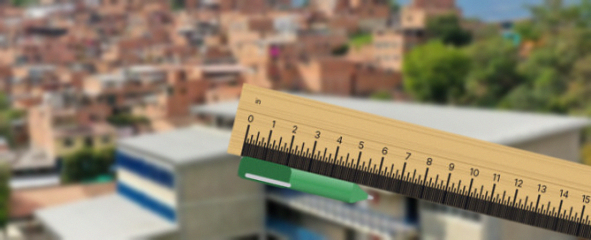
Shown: 6,in
